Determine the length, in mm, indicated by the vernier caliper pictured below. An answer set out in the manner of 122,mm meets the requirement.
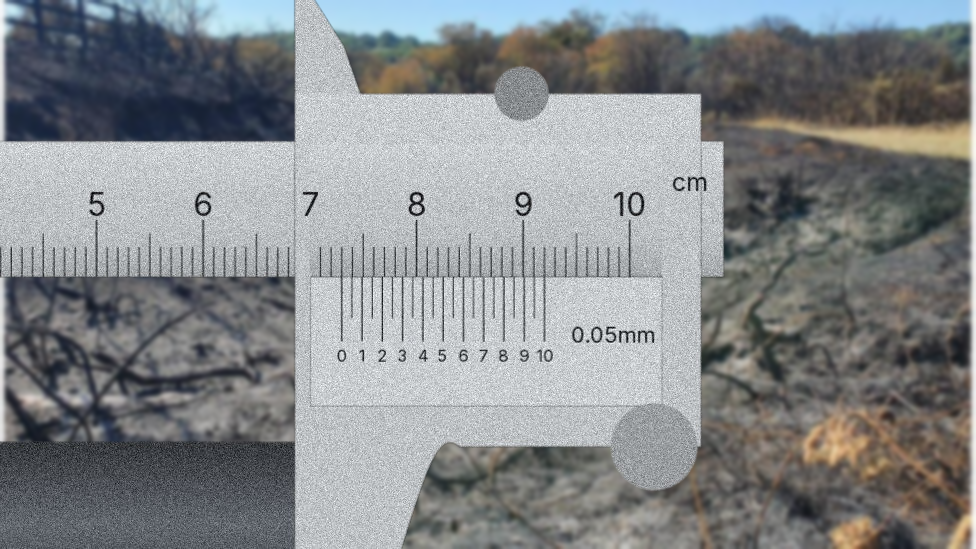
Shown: 73.0,mm
